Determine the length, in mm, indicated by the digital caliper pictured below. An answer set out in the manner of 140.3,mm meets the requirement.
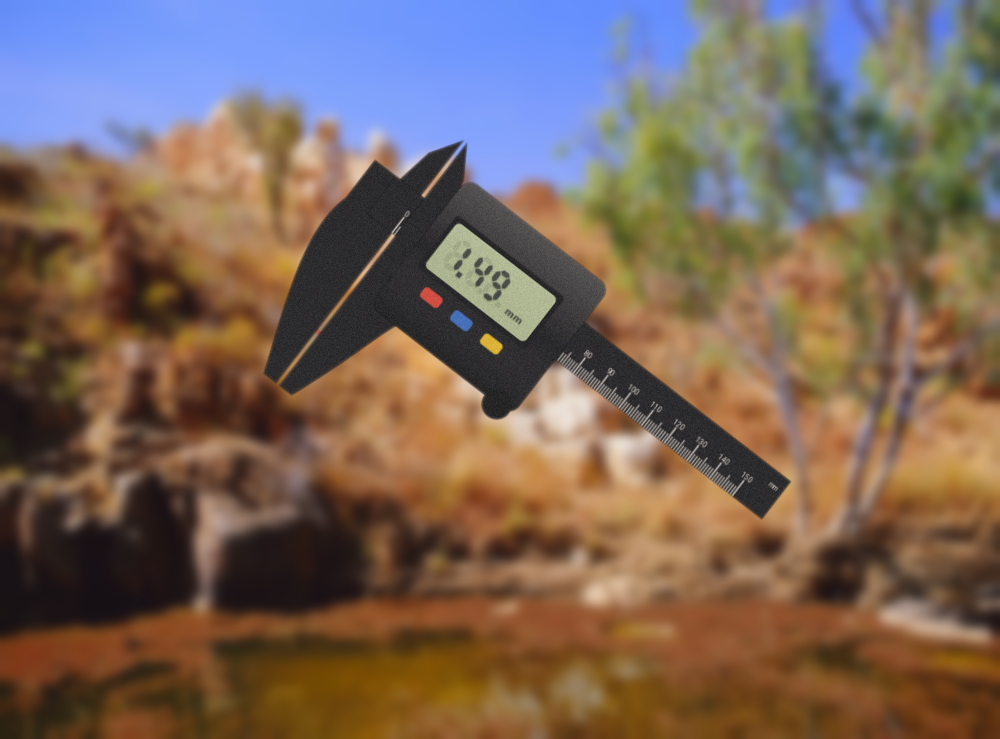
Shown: 1.49,mm
